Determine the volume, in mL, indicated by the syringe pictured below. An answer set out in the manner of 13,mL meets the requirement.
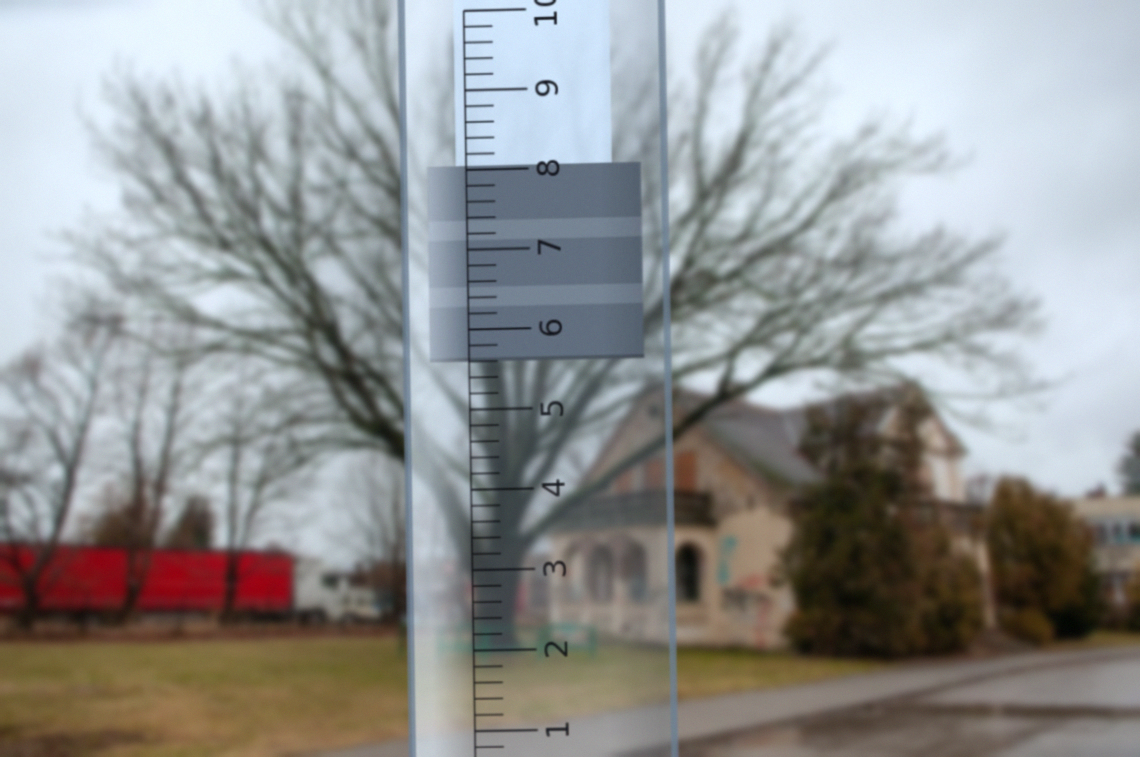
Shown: 5.6,mL
